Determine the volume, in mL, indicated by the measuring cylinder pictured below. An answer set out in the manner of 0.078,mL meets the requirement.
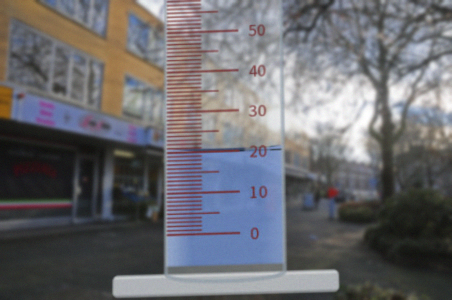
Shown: 20,mL
